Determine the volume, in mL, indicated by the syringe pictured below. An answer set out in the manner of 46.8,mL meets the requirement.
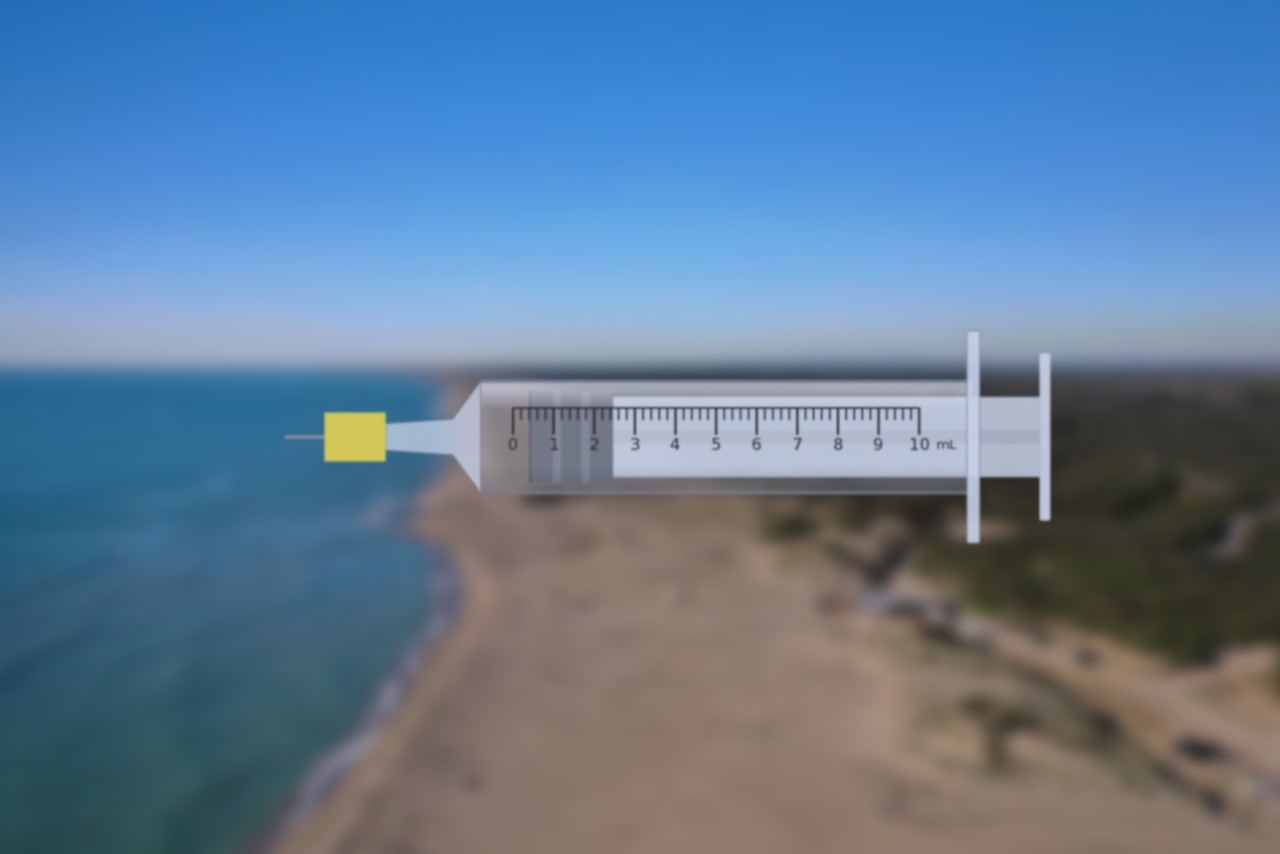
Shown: 0.4,mL
